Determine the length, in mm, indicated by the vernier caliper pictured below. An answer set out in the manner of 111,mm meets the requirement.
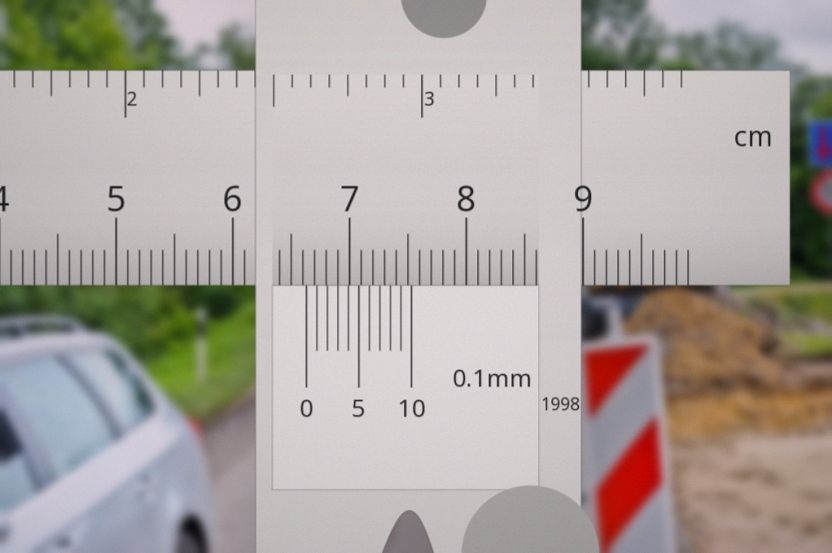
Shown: 66.3,mm
